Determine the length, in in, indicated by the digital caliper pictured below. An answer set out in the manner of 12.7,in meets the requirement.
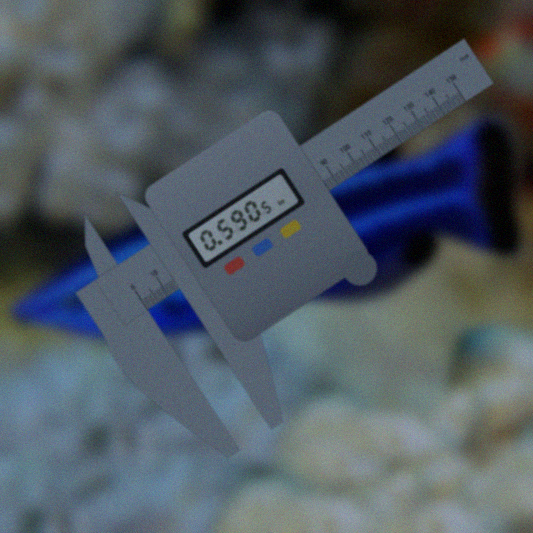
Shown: 0.5905,in
